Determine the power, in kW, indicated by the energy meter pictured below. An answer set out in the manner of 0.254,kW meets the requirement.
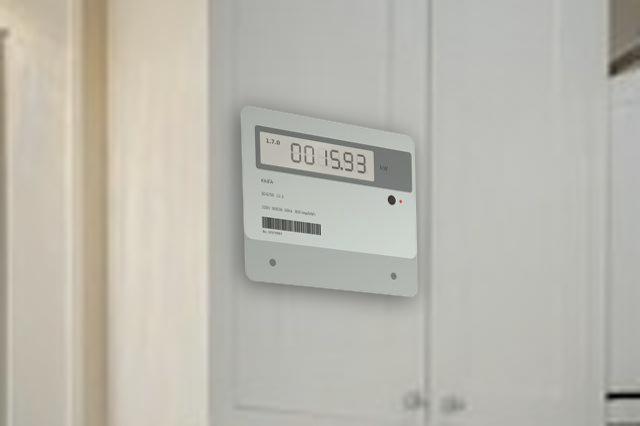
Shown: 15.93,kW
